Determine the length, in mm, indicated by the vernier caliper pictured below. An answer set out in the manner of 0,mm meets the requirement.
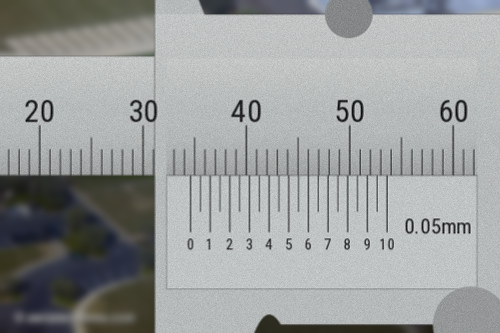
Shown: 34.6,mm
